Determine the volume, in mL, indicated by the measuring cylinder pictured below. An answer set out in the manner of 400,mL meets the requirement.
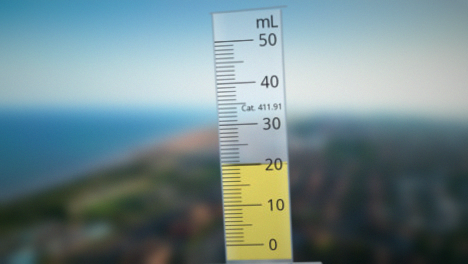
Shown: 20,mL
